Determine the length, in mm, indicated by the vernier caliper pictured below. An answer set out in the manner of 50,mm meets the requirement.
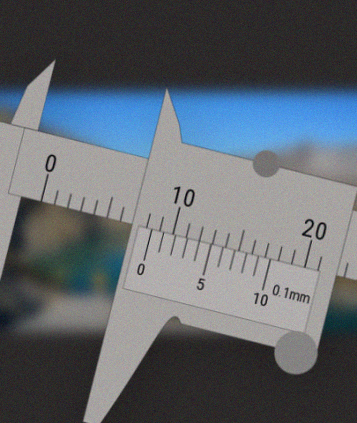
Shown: 8.4,mm
